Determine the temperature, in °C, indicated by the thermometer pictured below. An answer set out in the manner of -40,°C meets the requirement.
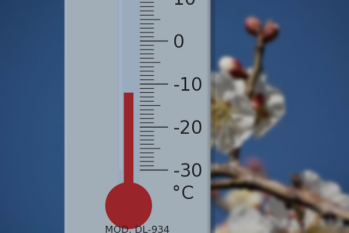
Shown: -12,°C
